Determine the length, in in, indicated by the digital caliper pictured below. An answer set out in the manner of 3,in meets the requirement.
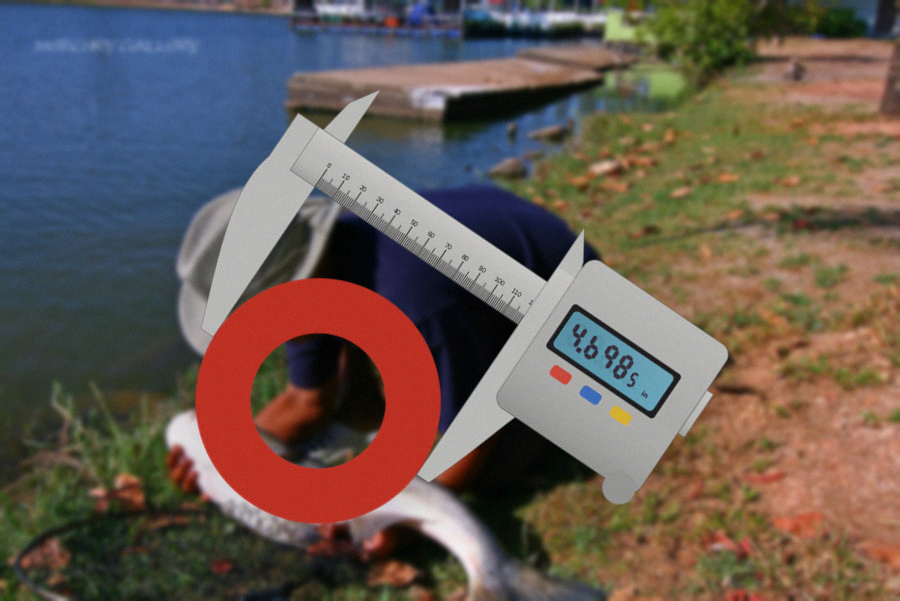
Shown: 4.6985,in
